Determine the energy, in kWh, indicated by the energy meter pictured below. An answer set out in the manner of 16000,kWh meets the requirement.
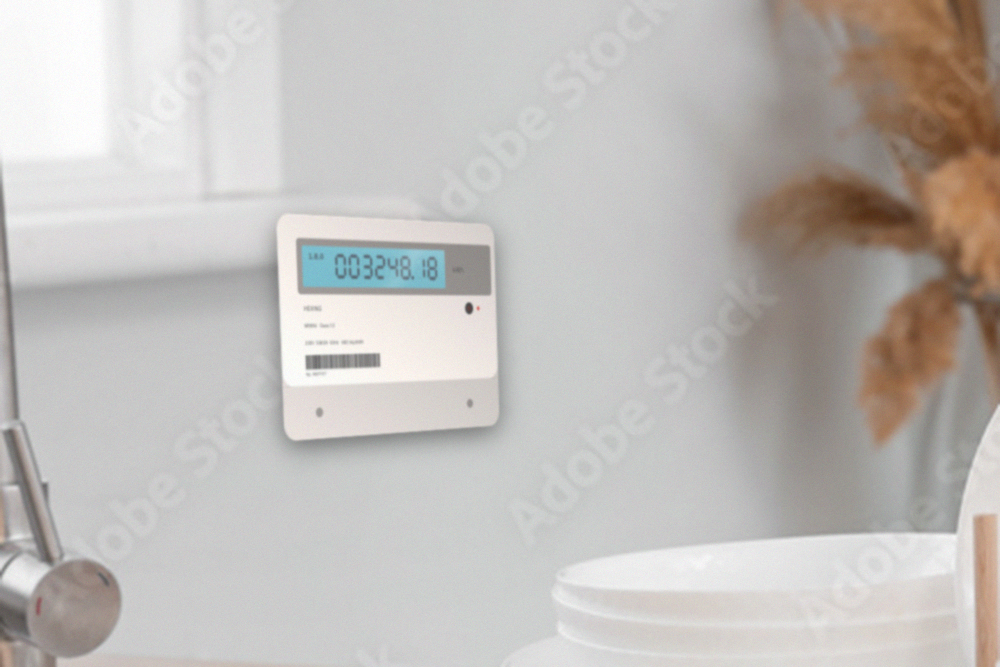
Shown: 3248.18,kWh
